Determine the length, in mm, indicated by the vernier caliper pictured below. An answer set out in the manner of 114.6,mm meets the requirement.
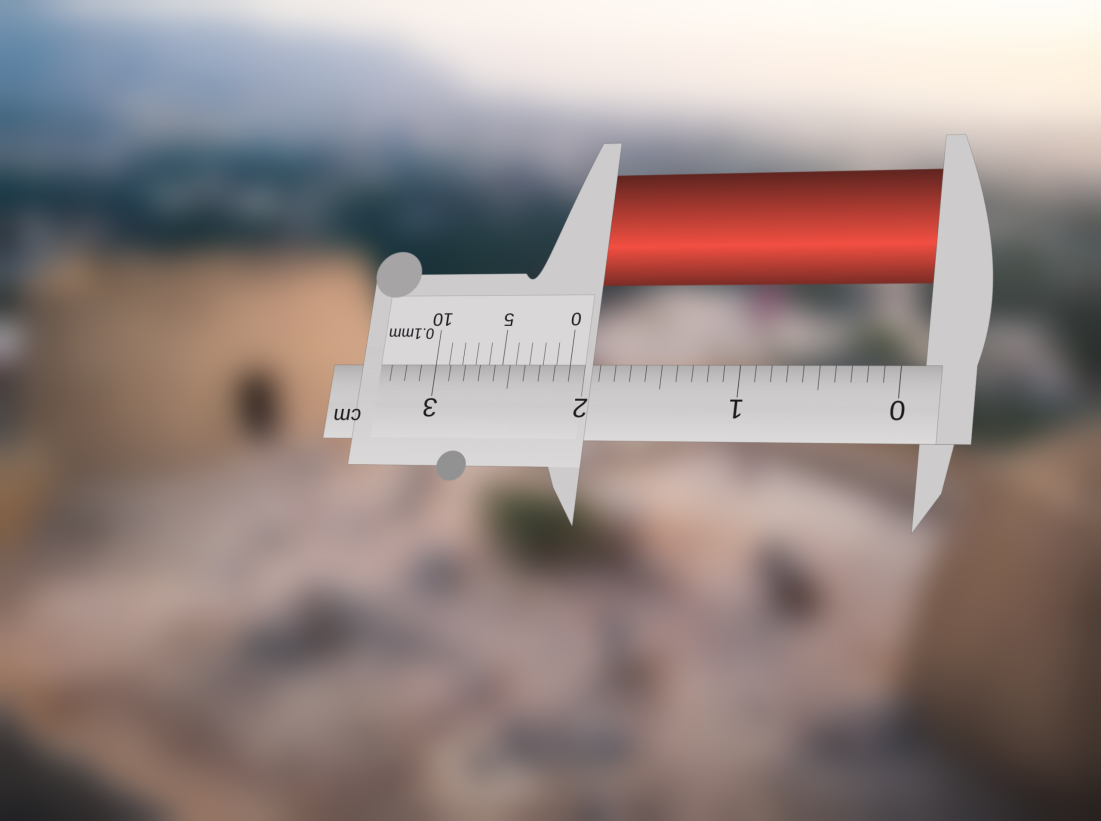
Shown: 21.0,mm
